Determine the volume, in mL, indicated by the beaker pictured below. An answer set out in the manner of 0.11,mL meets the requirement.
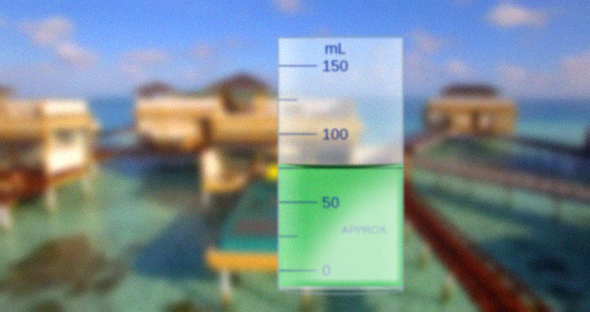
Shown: 75,mL
